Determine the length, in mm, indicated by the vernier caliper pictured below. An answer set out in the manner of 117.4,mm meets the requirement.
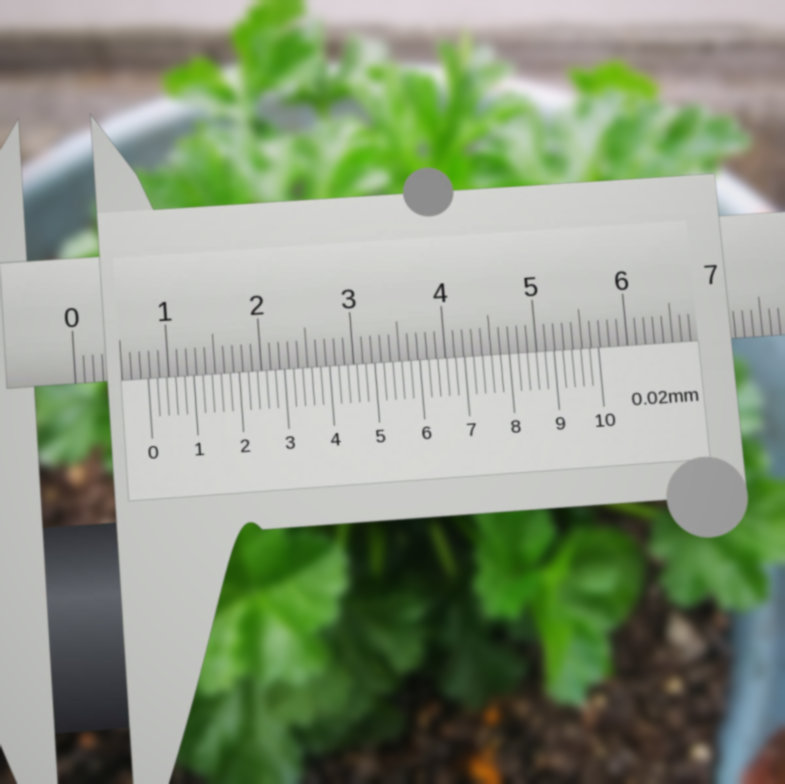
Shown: 7.8,mm
